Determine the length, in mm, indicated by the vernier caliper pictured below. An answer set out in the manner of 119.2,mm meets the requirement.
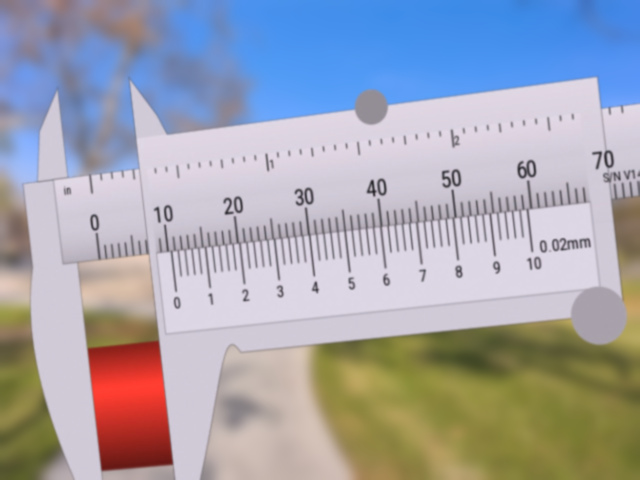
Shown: 10.5,mm
